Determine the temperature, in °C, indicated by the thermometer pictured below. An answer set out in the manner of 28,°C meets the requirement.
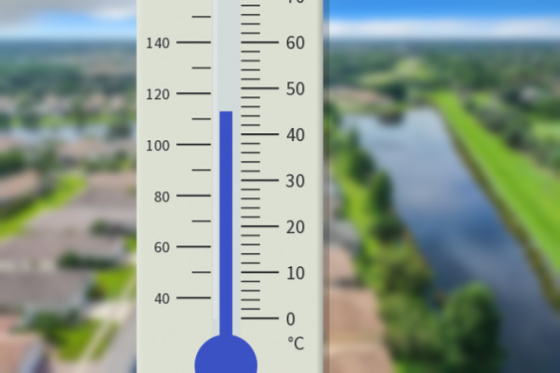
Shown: 45,°C
